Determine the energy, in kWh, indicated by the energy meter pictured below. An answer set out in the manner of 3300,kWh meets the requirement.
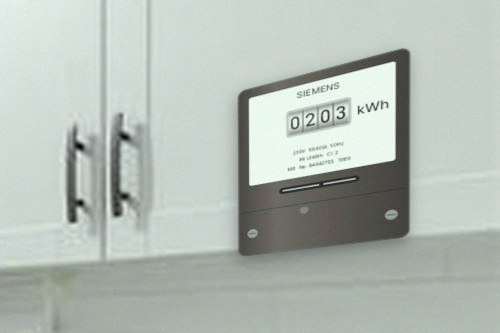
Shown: 203,kWh
